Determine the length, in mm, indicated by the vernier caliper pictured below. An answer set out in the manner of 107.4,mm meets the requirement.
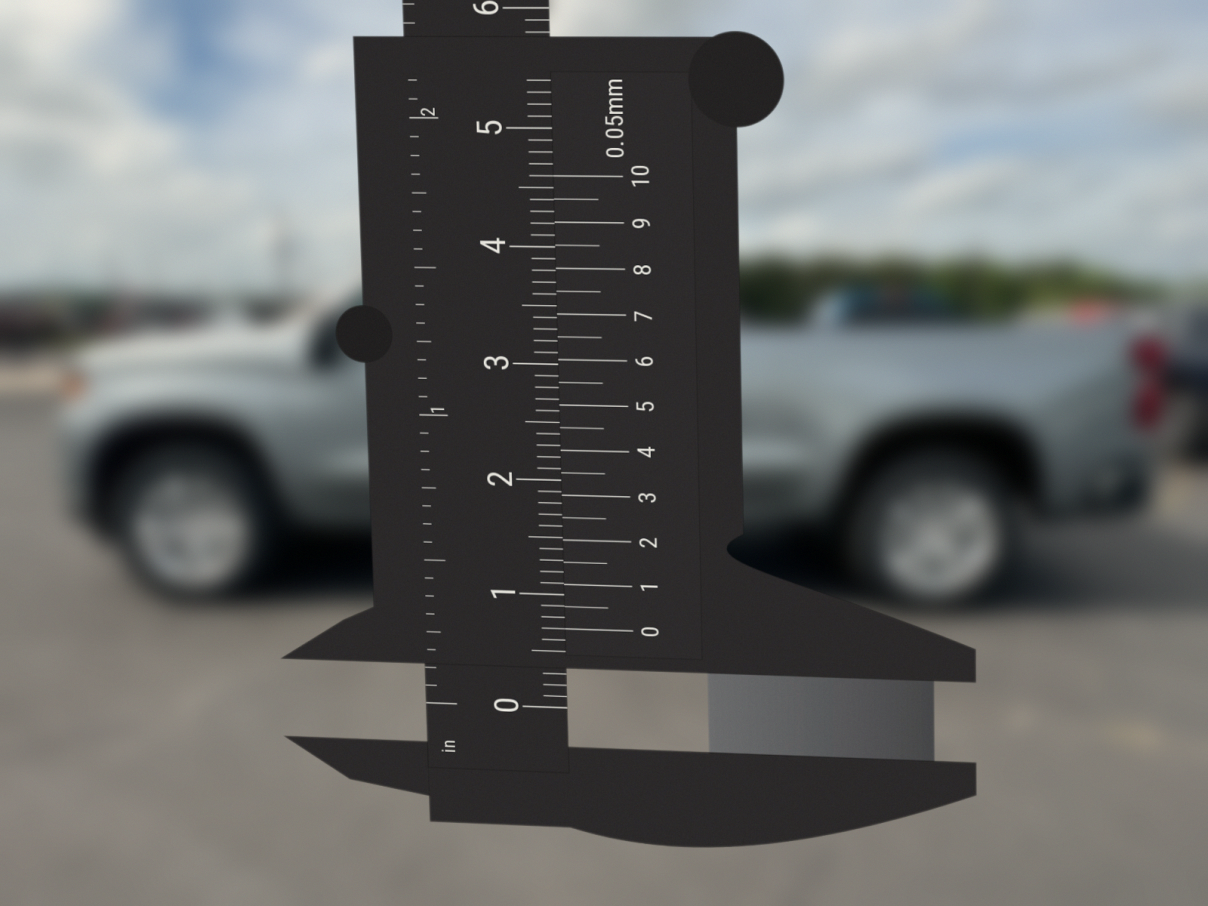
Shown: 7.0,mm
